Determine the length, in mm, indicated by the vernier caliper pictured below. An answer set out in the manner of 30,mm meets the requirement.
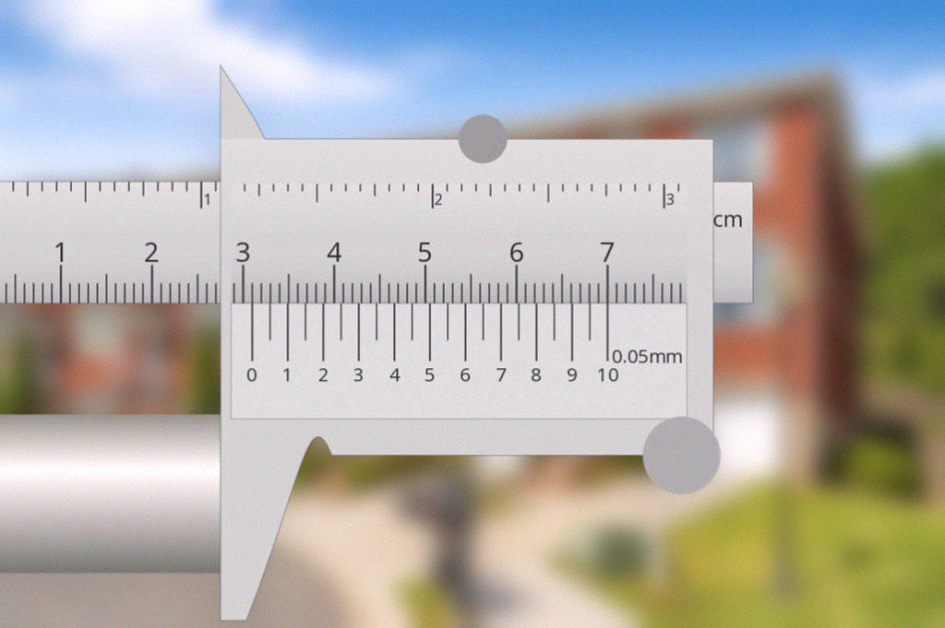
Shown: 31.0,mm
